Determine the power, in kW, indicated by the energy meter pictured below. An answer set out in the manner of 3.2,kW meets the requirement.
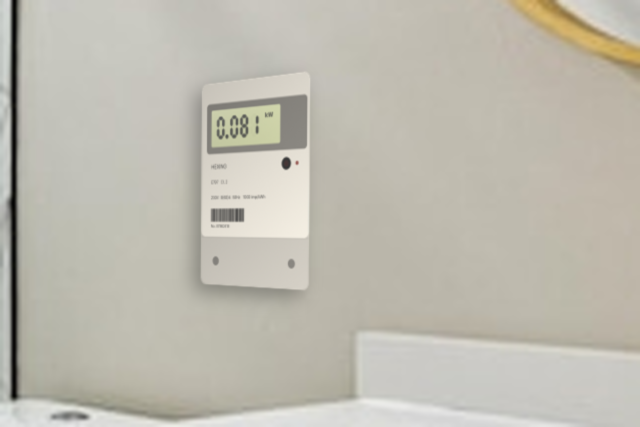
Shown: 0.081,kW
